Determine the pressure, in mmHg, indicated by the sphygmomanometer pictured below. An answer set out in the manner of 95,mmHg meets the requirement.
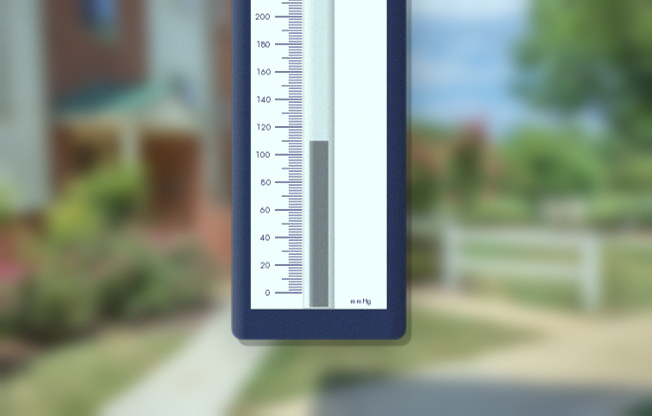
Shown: 110,mmHg
